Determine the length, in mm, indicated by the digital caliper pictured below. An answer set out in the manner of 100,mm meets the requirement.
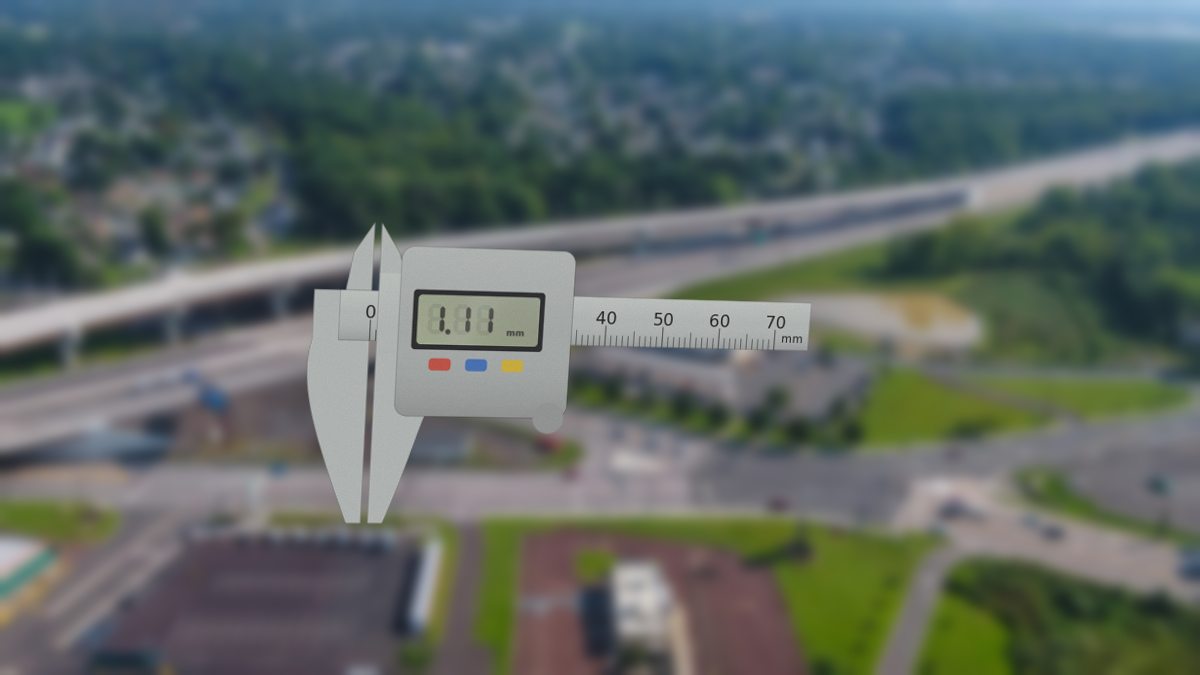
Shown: 1.11,mm
